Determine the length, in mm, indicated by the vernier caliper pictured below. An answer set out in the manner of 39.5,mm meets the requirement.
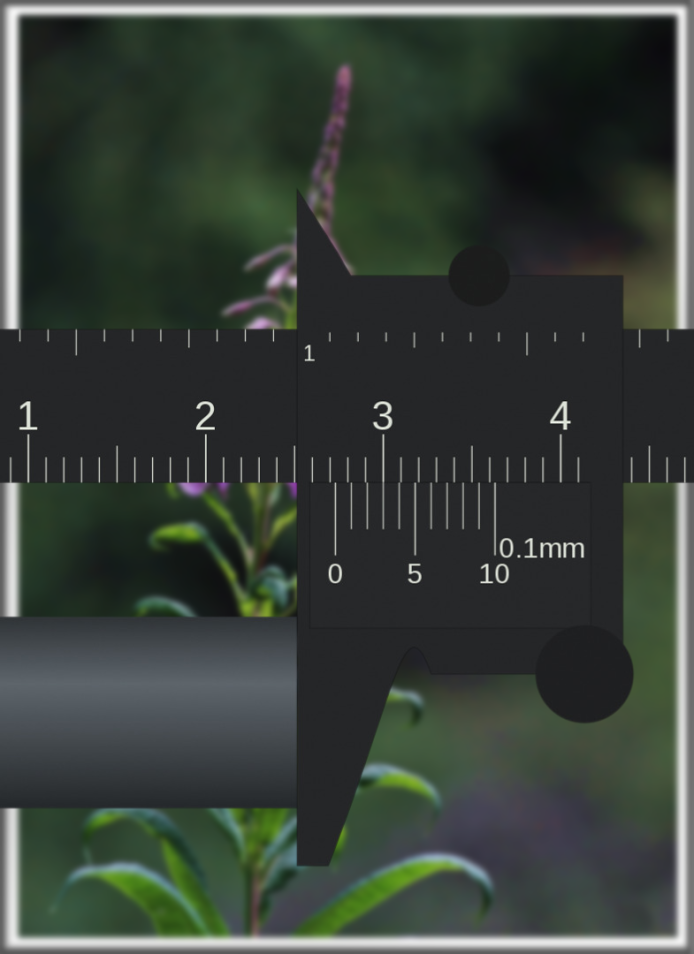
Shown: 27.3,mm
